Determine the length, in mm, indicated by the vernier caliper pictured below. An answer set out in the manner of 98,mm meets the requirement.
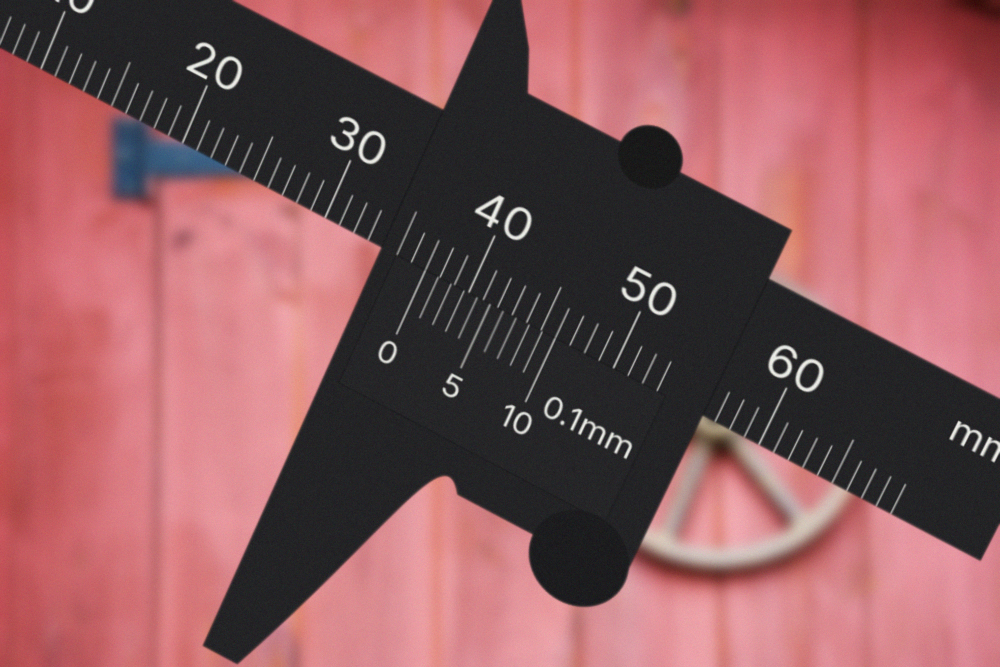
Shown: 37.0,mm
